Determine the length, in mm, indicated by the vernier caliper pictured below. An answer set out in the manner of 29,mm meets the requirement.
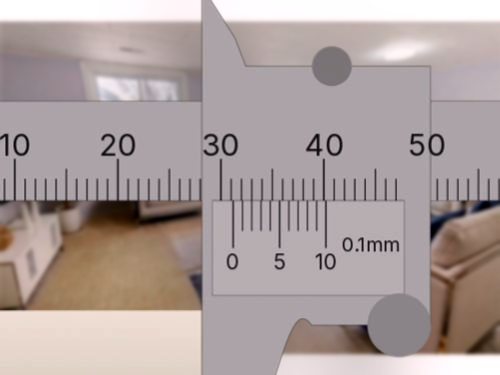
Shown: 31.2,mm
